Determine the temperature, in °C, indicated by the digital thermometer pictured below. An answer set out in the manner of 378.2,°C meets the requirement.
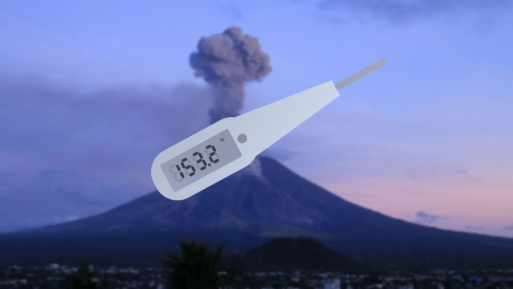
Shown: 153.2,°C
